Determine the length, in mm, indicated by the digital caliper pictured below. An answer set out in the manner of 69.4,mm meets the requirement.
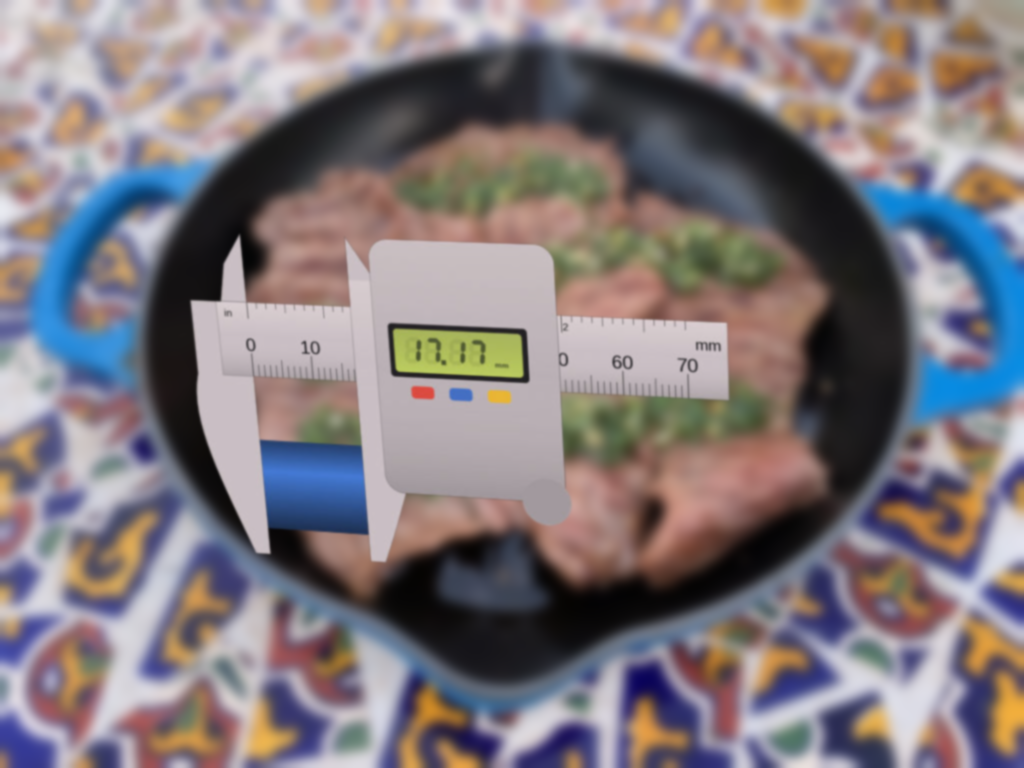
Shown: 17.17,mm
